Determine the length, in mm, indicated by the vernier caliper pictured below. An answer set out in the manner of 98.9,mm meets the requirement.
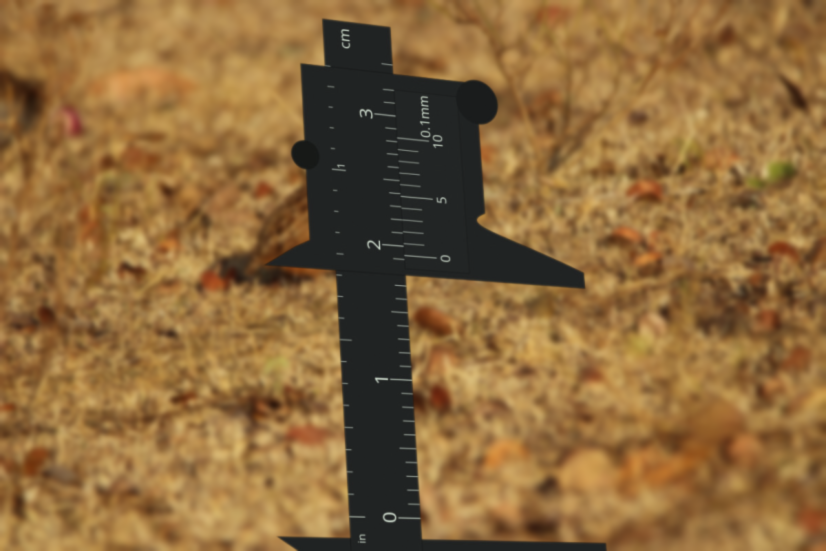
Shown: 19.3,mm
